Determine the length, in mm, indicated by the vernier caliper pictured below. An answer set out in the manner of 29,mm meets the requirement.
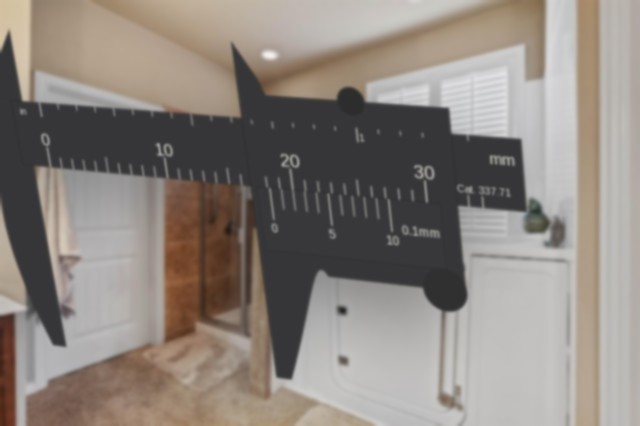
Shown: 18.2,mm
